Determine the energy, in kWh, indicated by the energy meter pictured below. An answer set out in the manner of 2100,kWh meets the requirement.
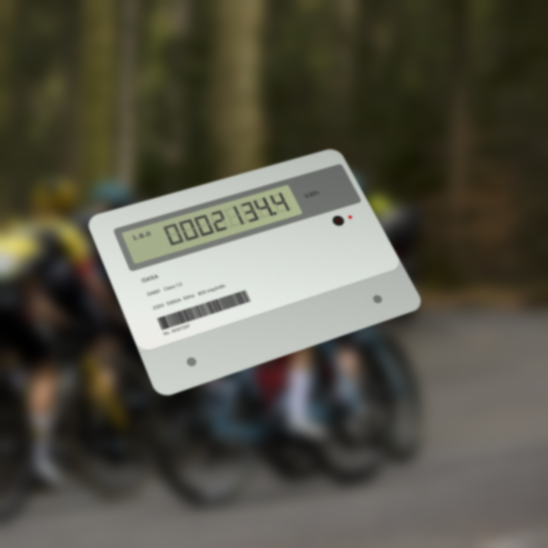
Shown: 2134.4,kWh
